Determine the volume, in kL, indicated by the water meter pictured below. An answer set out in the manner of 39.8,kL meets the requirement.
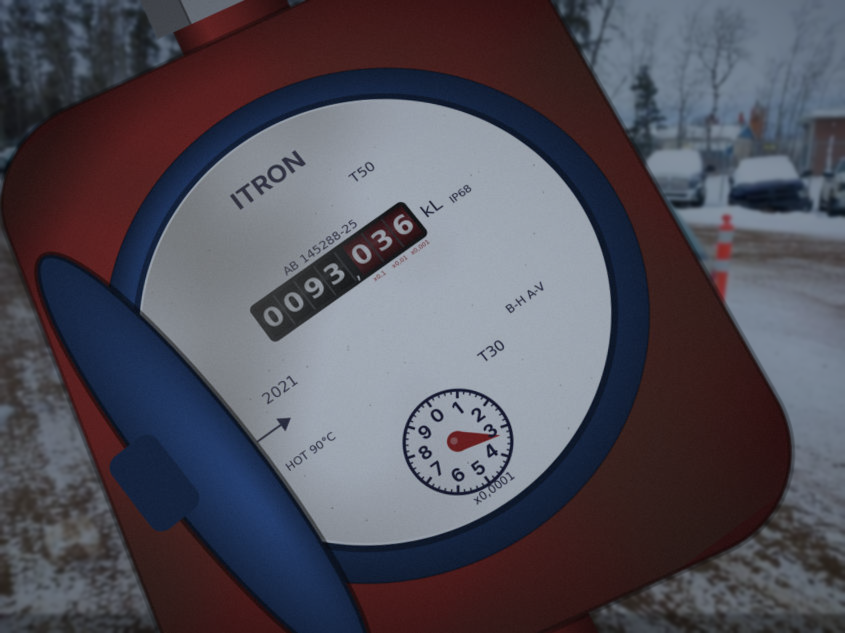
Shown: 93.0363,kL
